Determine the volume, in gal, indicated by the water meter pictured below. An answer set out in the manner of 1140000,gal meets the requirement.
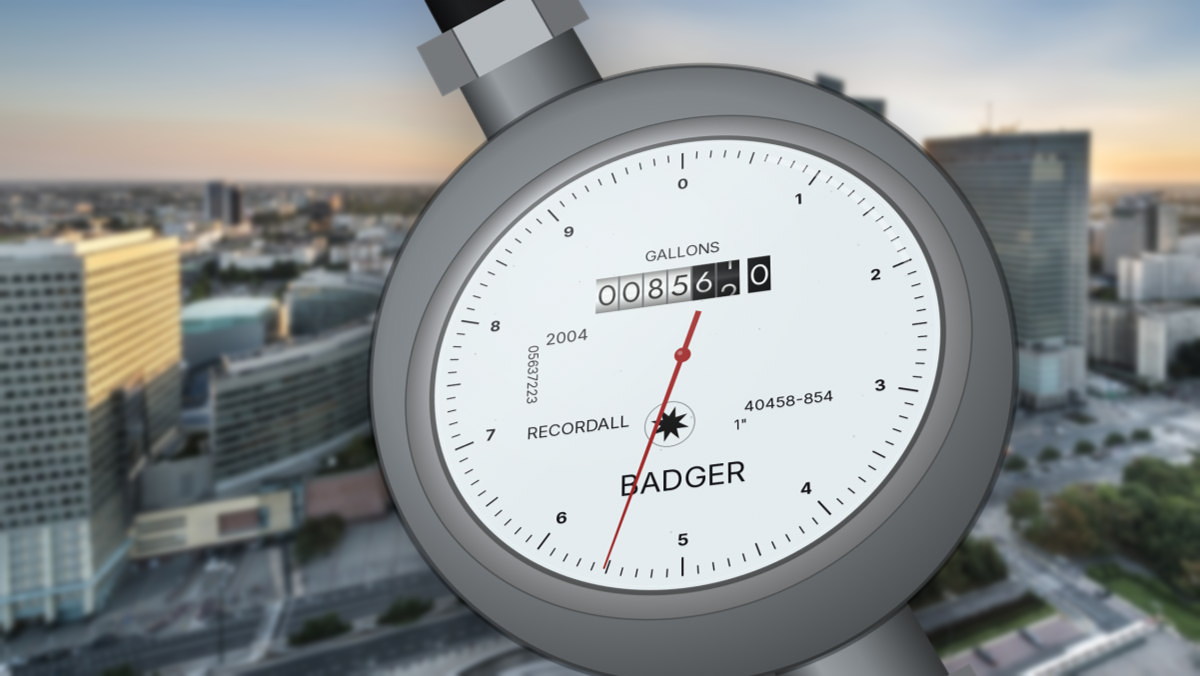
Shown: 85615.5,gal
